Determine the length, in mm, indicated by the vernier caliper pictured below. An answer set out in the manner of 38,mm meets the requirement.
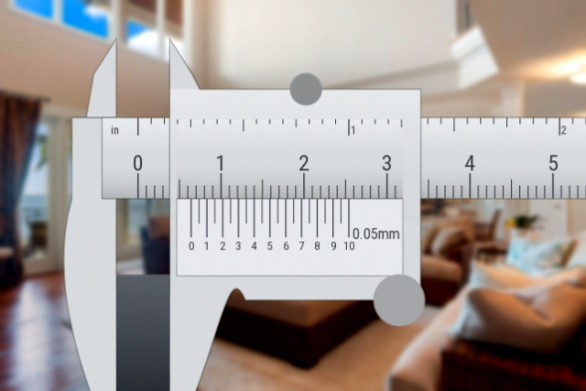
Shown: 6.4,mm
